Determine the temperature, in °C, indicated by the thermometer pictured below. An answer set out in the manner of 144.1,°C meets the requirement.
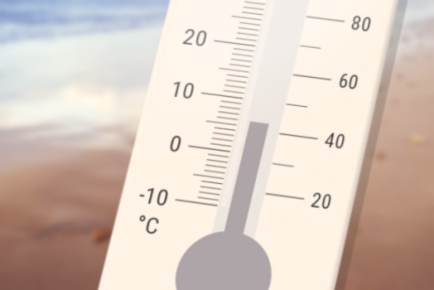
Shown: 6,°C
